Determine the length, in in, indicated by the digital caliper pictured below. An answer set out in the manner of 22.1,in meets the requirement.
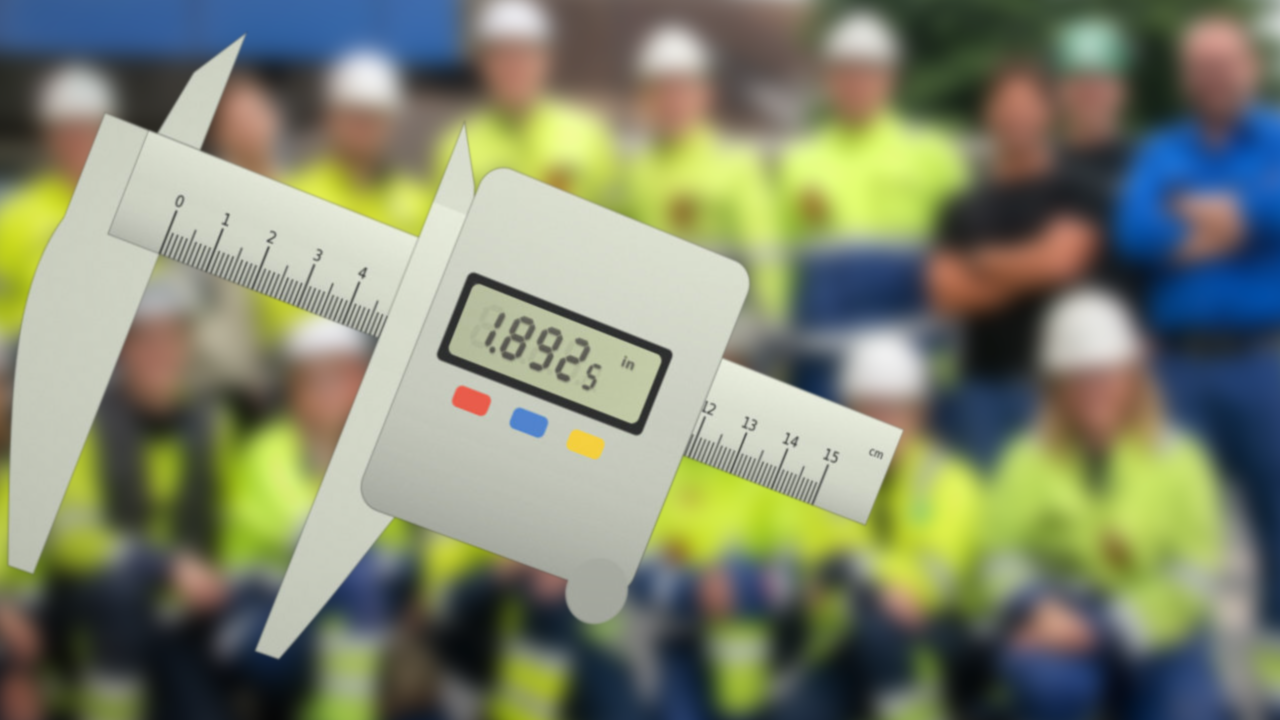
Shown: 1.8925,in
